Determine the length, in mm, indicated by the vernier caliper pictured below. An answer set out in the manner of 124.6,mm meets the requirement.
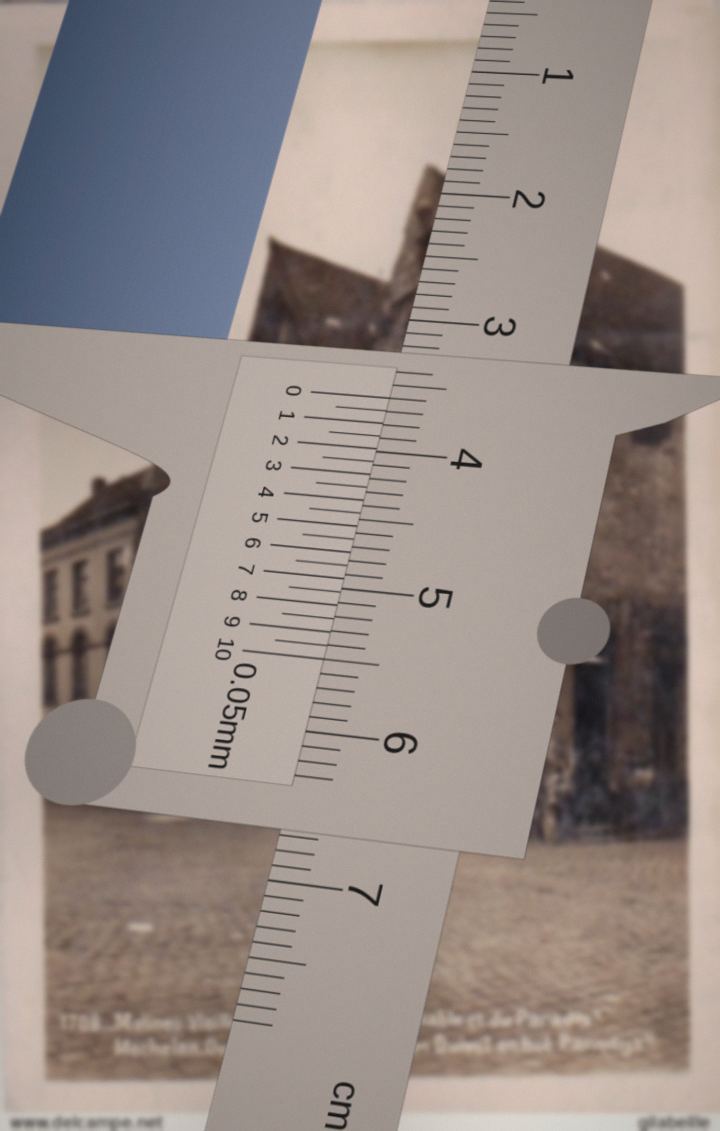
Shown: 36.0,mm
